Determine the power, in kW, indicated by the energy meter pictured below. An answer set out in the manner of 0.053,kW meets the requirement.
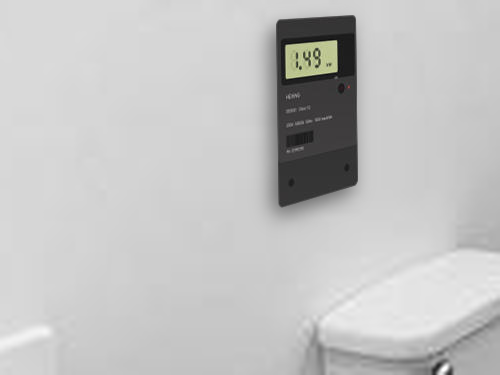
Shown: 1.49,kW
